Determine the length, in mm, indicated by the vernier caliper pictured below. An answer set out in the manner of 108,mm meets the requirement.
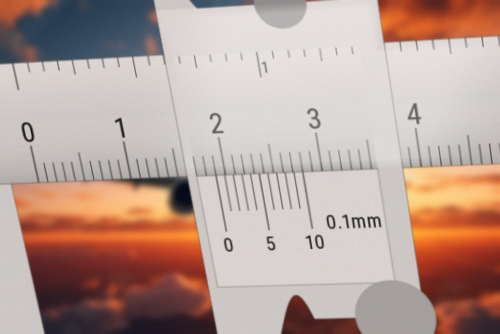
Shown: 19.0,mm
